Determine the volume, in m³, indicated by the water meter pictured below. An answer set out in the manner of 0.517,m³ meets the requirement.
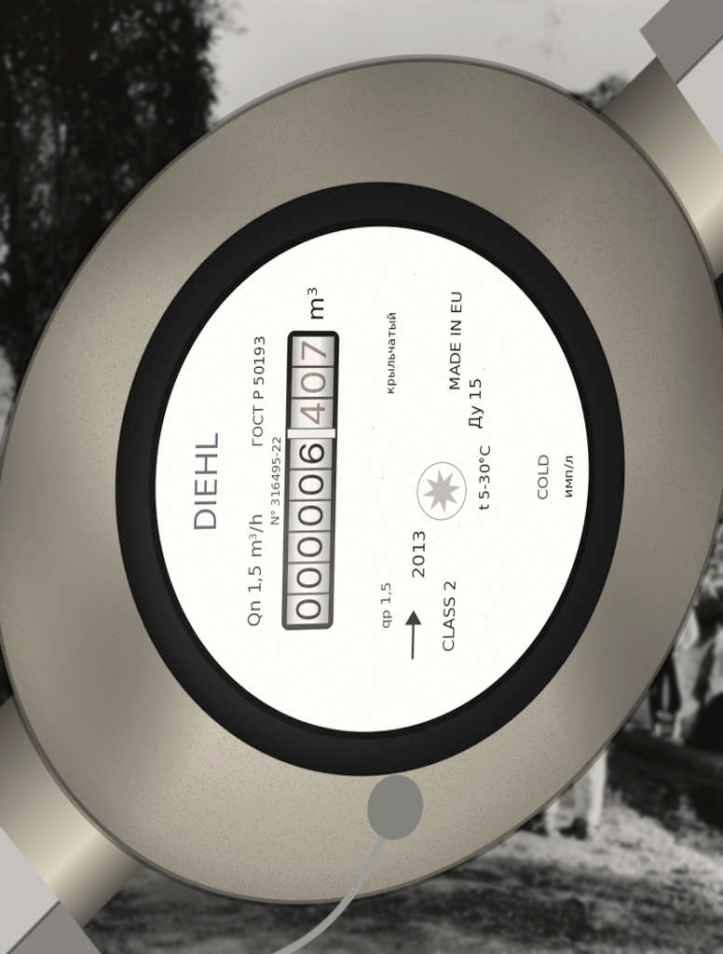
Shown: 6.407,m³
